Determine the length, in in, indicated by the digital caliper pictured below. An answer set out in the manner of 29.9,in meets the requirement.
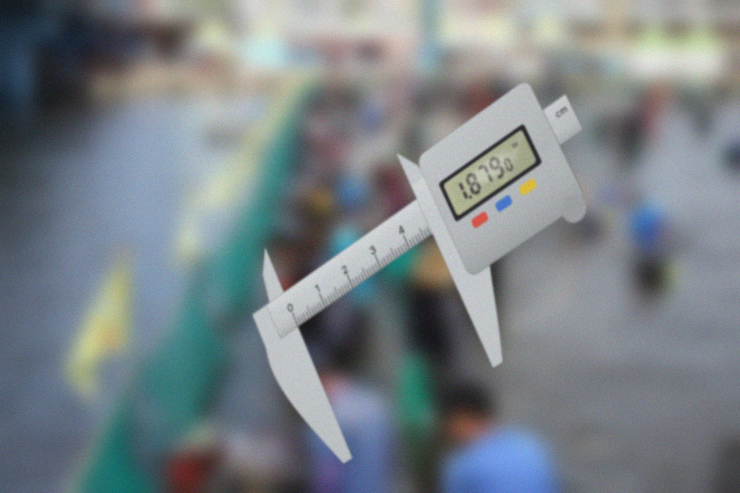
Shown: 1.8790,in
